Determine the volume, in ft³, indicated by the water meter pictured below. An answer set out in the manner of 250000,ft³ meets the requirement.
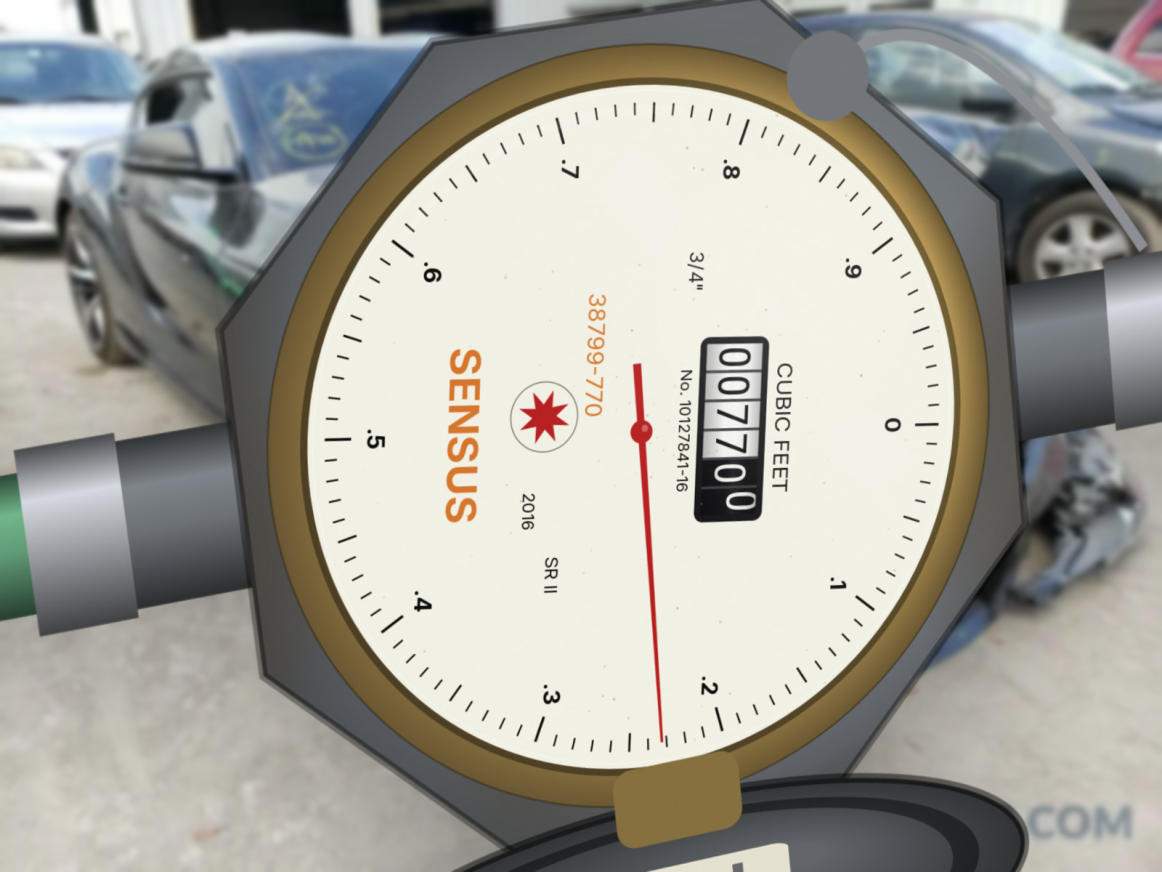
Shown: 7700.23,ft³
